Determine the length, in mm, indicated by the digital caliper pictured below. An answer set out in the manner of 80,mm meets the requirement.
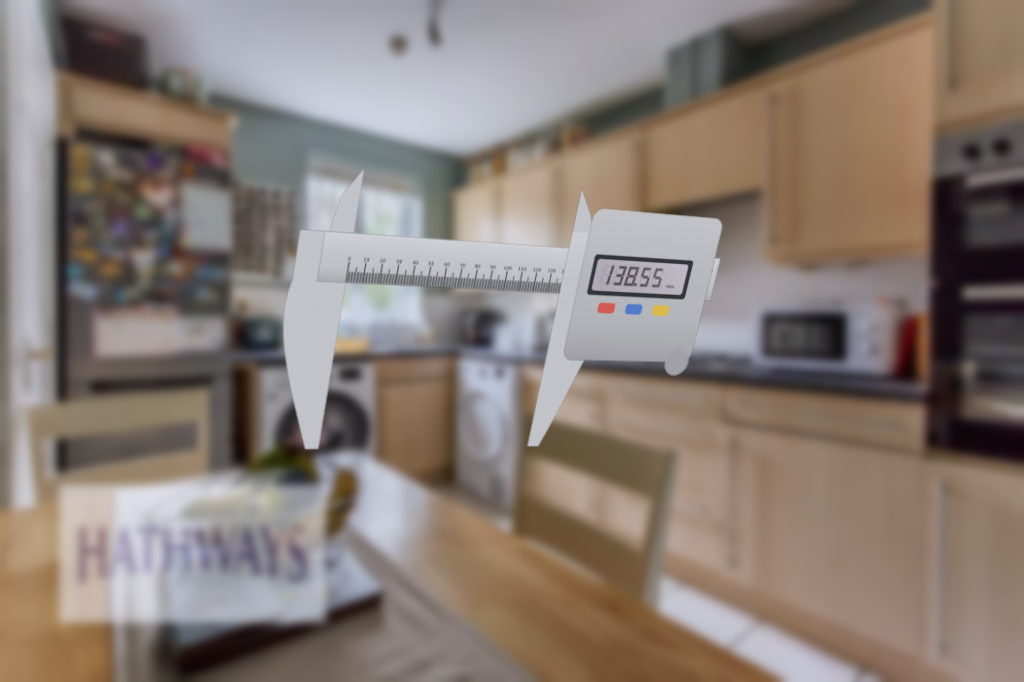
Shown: 138.55,mm
